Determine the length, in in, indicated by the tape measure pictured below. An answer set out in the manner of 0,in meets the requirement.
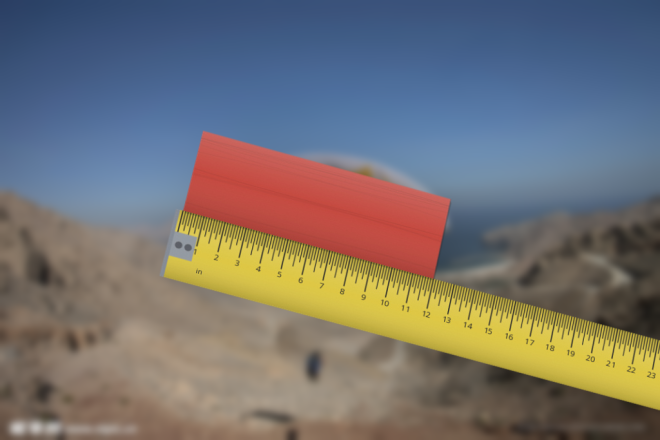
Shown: 12,in
